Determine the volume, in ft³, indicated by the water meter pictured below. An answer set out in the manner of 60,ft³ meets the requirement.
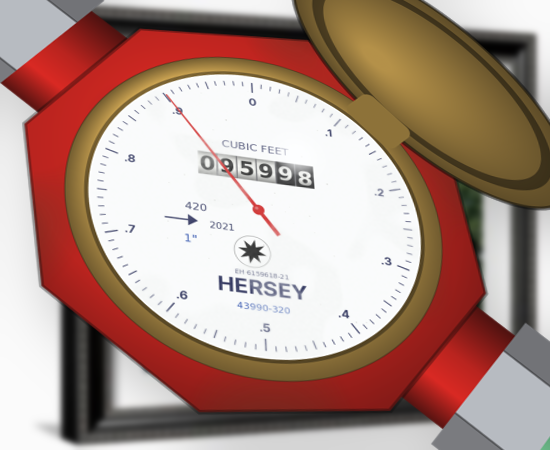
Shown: 95997.90,ft³
